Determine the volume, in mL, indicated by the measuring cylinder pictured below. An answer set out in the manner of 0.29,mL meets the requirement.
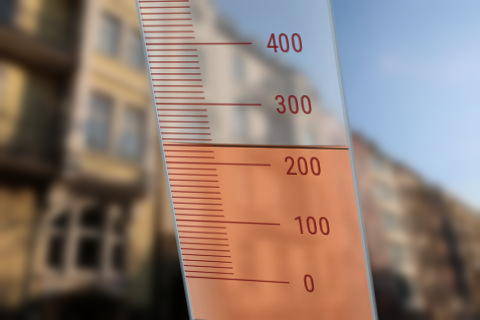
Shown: 230,mL
